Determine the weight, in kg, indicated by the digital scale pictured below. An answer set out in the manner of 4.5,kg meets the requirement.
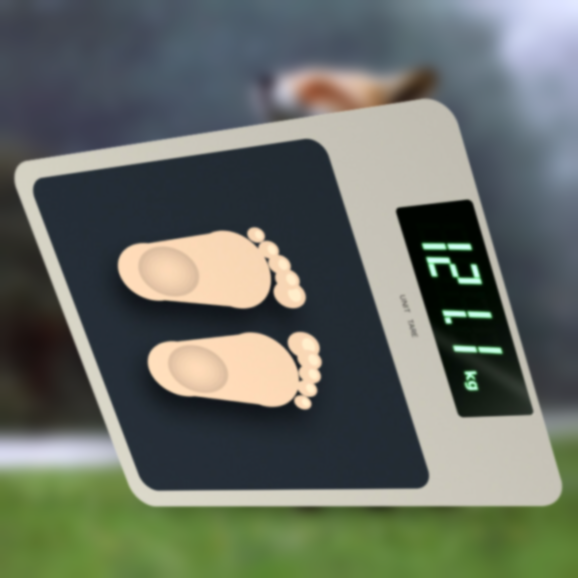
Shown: 121.1,kg
